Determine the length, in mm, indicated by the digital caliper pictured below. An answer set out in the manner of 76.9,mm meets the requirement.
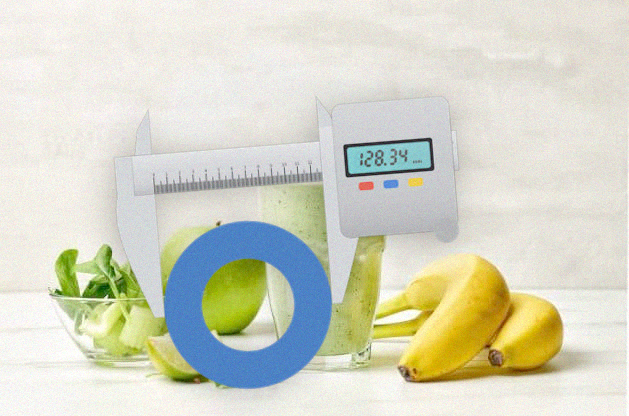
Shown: 128.34,mm
